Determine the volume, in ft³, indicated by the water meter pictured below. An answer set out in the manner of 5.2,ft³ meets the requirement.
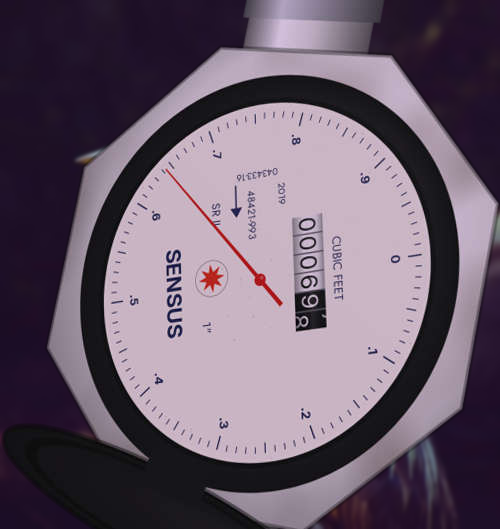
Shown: 697.64,ft³
